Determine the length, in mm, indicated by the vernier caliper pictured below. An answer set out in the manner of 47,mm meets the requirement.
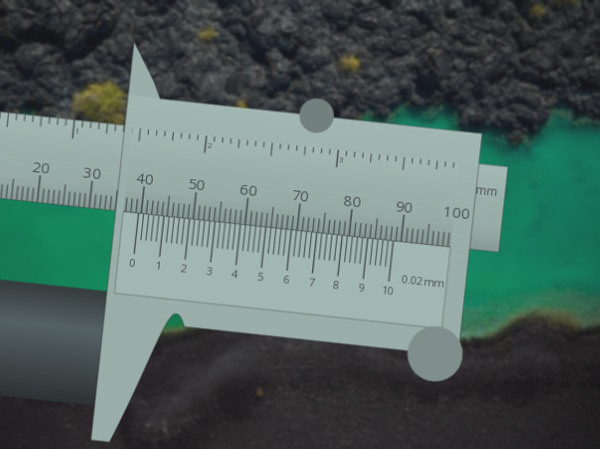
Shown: 39.5,mm
